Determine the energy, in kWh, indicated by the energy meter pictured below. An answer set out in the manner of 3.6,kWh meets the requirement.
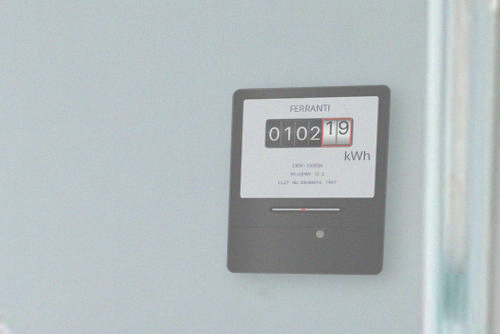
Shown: 102.19,kWh
